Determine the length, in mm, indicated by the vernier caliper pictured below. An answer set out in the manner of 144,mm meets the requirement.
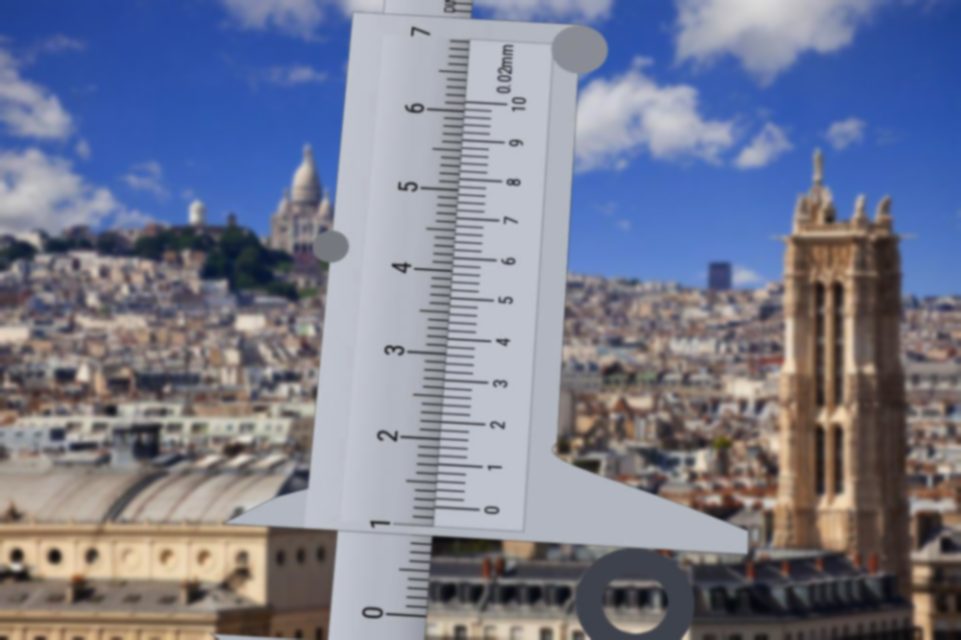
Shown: 12.2,mm
